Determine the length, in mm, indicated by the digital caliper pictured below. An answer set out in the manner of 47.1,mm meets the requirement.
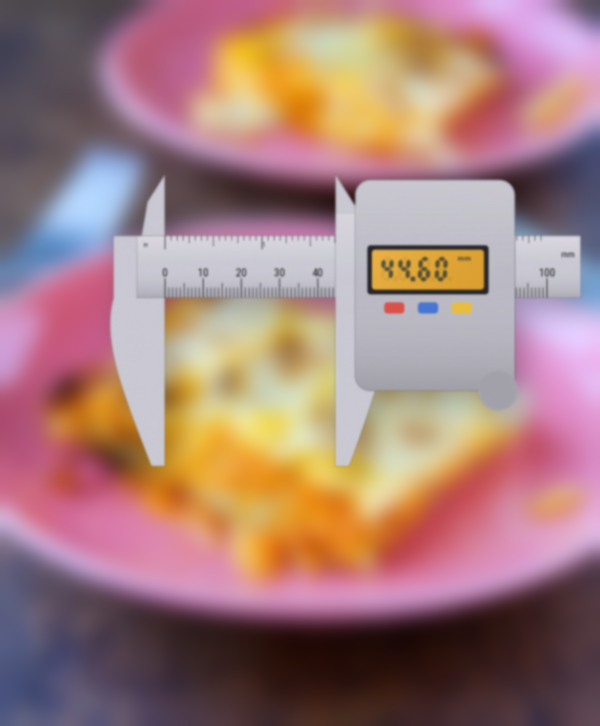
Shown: 44.60,mm
